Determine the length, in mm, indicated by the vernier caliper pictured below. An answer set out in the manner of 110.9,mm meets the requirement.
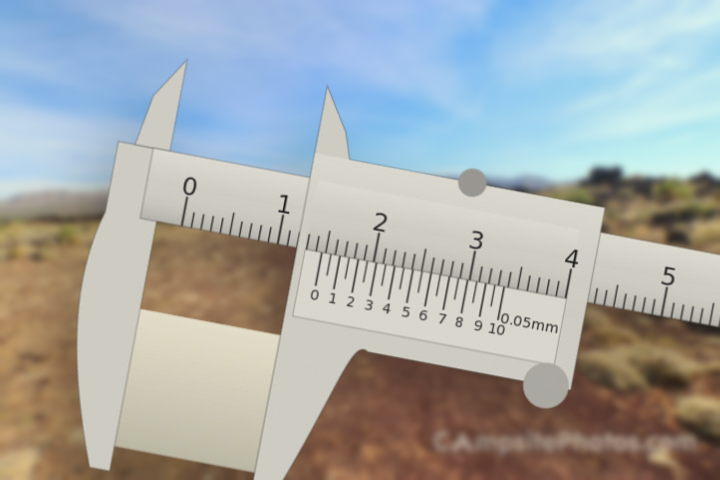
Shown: 14.6,mm
